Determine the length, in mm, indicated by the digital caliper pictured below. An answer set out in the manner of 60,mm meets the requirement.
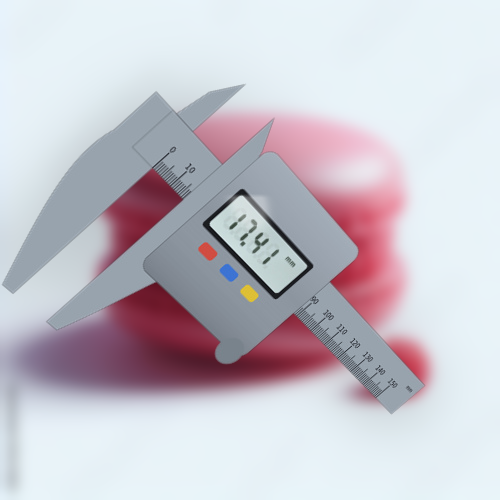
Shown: 17.41,mm
